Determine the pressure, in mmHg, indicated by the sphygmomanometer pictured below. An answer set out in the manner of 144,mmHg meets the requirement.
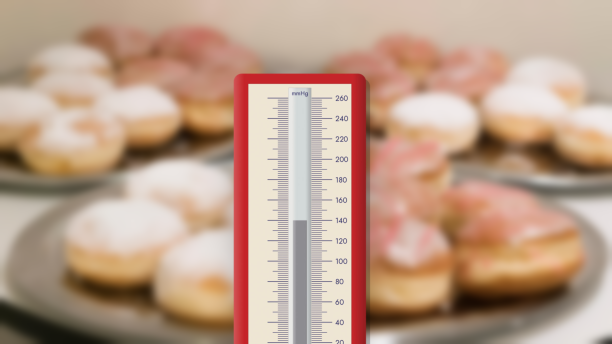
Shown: 140,mmHg
